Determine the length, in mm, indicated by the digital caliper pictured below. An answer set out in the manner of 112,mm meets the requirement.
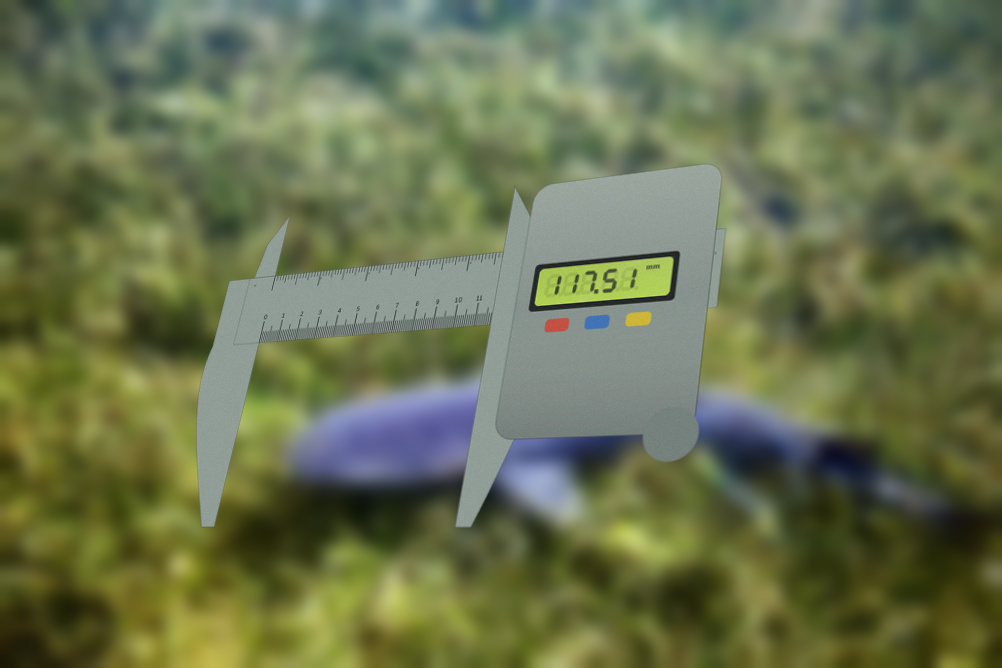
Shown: 117.51,mm
